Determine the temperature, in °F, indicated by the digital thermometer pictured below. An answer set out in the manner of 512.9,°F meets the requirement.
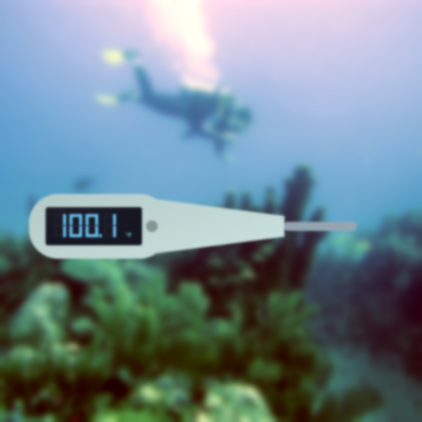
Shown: 100.1,°F
